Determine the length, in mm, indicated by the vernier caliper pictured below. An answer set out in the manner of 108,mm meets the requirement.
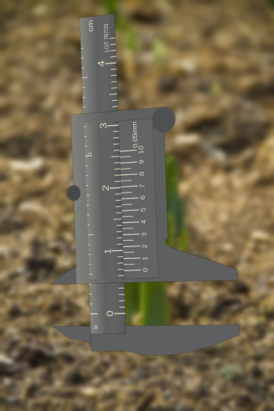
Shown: 6.8,mm
